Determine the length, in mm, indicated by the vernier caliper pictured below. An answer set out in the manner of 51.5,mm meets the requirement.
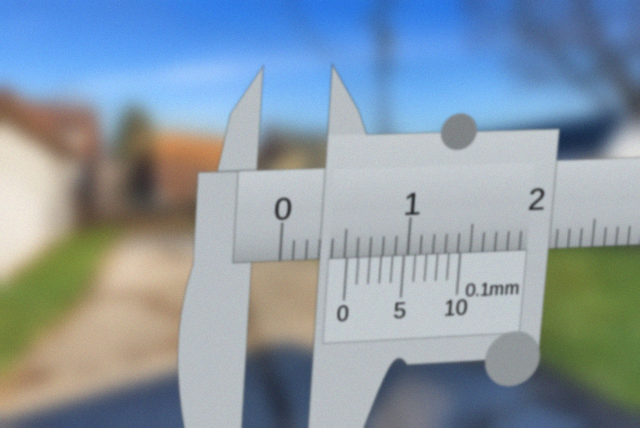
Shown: 5.2,mm
